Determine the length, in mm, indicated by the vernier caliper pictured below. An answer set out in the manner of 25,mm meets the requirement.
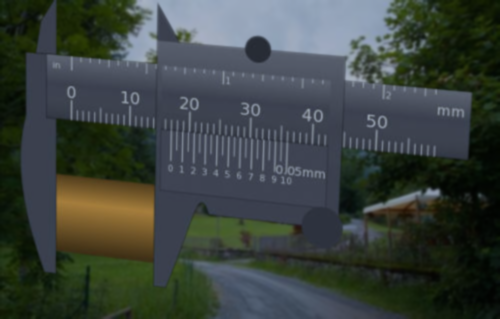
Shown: 17.0,mm
